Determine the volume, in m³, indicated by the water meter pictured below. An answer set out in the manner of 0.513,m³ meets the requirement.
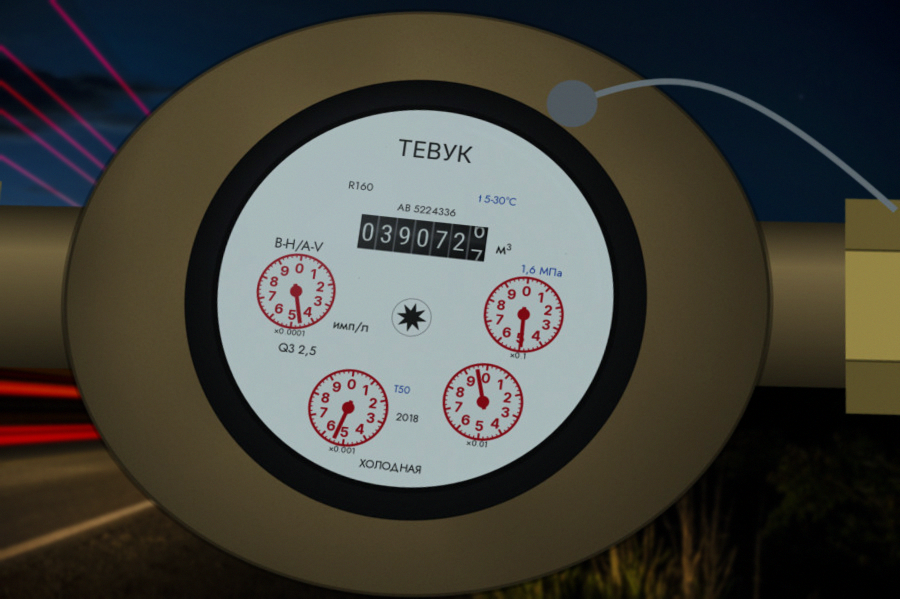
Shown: 390726.4954,m³
